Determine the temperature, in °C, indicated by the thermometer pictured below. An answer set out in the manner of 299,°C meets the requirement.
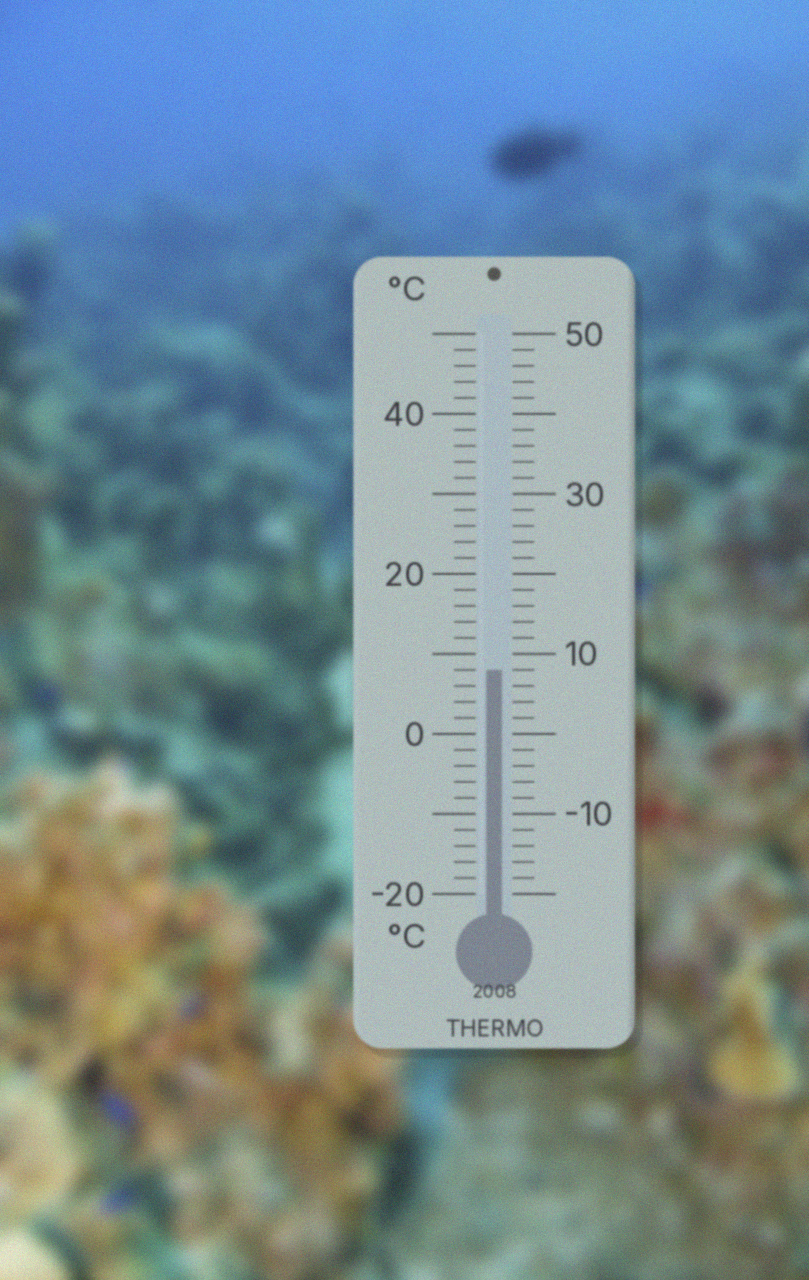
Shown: 8,°C
